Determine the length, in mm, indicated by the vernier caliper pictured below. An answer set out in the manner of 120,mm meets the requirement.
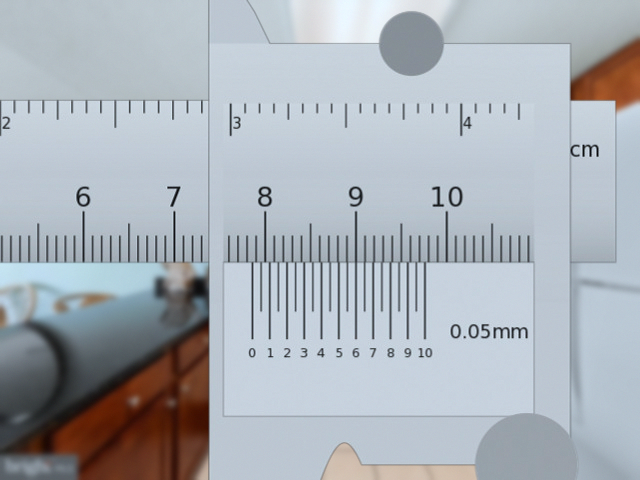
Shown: 78.6,mm
